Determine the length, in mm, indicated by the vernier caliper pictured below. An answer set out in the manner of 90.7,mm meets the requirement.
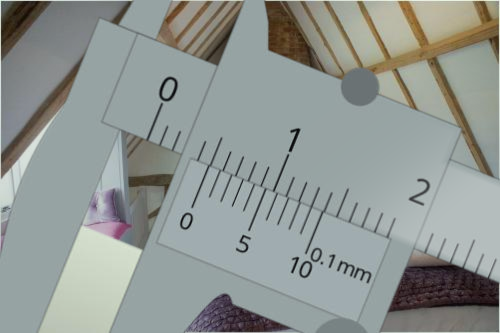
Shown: 4.9,mm
